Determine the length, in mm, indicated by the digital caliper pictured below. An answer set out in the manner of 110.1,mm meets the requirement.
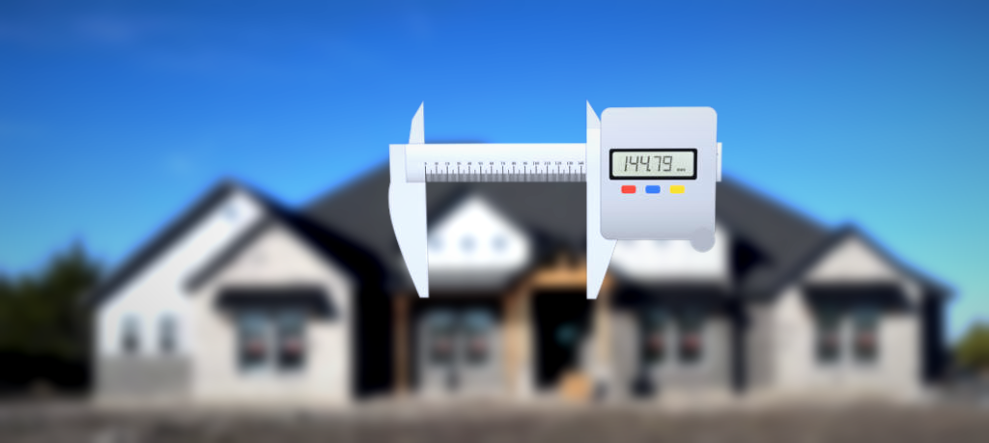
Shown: 144.79,mm
